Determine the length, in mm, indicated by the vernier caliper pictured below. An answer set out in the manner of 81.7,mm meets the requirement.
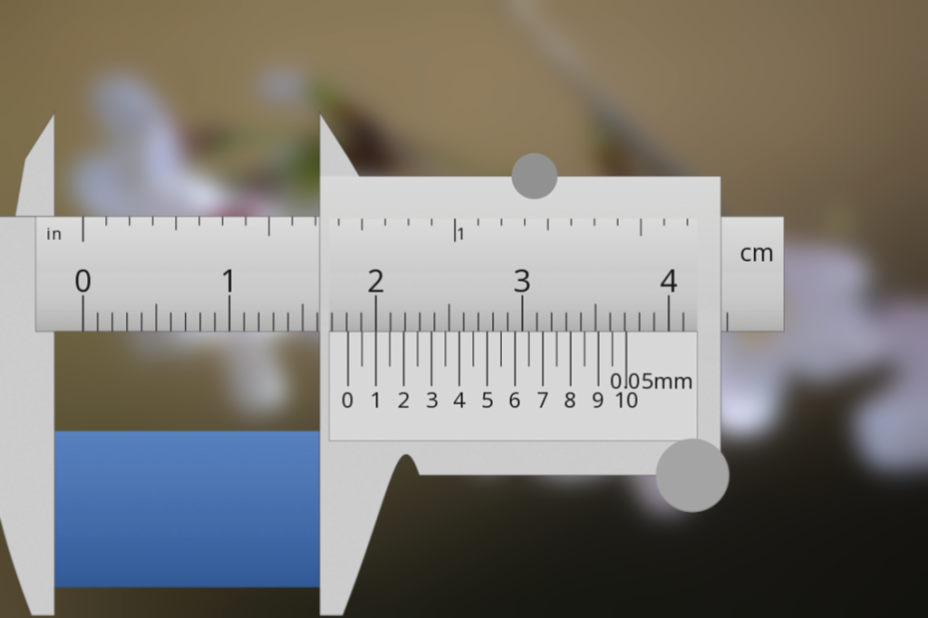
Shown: 18.1,mm
